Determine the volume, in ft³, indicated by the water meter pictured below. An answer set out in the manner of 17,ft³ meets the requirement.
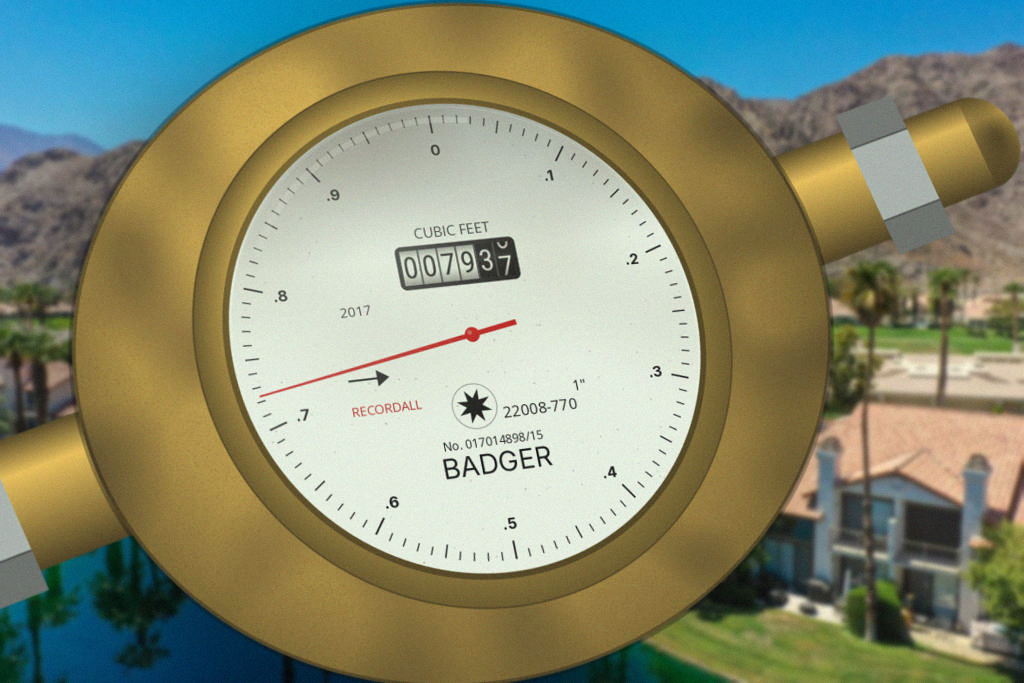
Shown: 7936.72,ft³
